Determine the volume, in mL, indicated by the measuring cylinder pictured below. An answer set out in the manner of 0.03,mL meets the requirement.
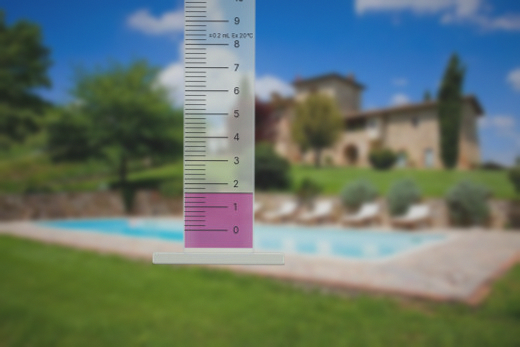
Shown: 1.6,mL
